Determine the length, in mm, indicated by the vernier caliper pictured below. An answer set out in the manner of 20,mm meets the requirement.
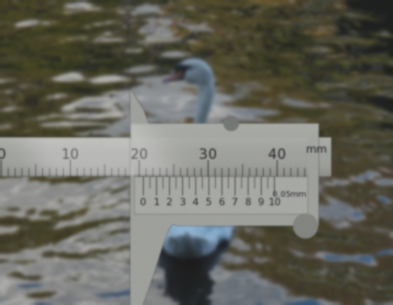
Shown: 20.6,mm
